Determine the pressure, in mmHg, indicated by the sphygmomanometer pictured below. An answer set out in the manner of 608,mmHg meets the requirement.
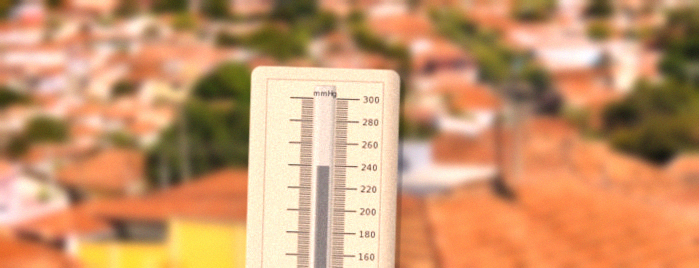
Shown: 240,mmHg
